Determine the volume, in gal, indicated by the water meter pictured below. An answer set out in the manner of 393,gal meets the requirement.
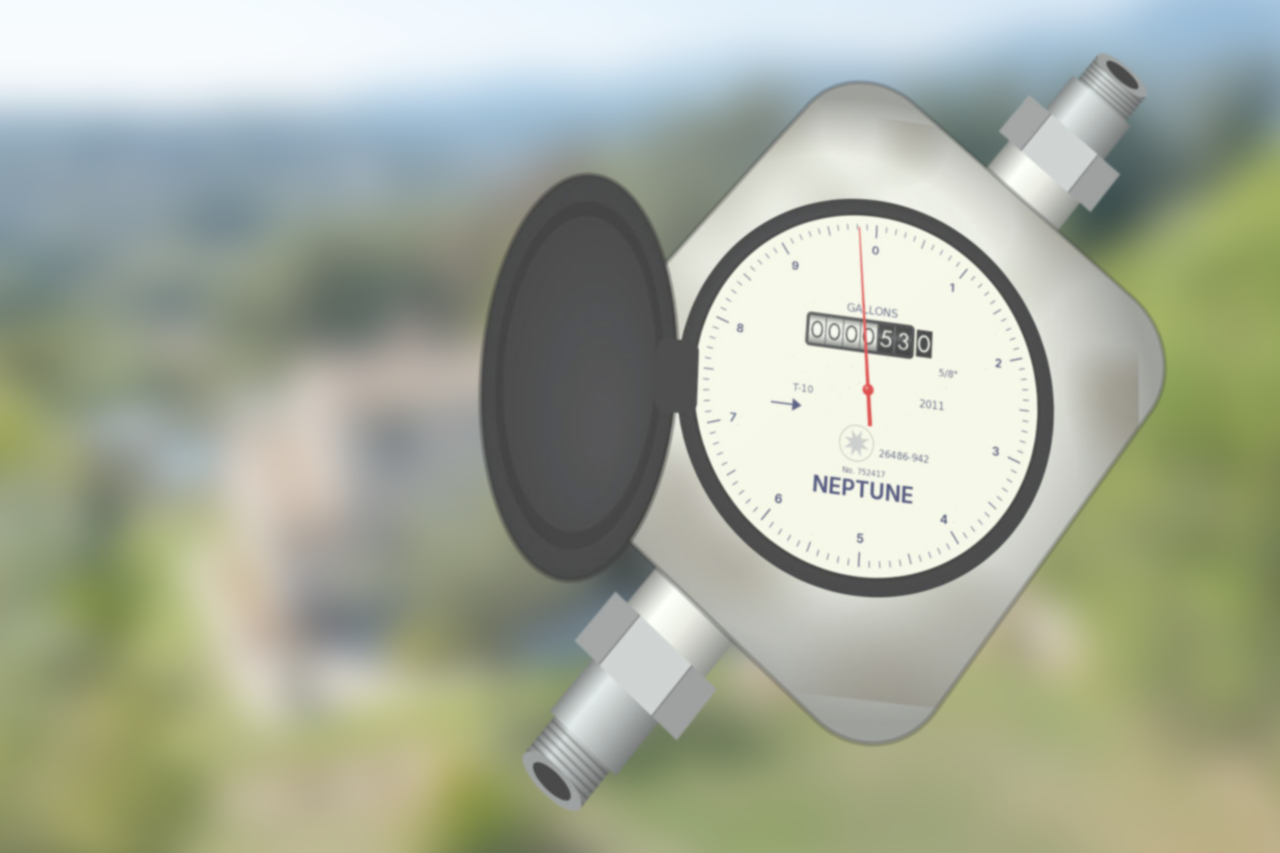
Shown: 529.8,gal
